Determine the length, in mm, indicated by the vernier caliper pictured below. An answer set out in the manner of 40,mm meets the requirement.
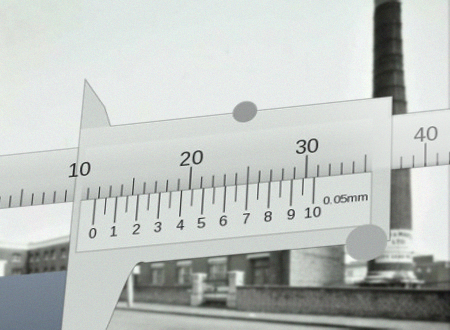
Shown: 11.7,mm
